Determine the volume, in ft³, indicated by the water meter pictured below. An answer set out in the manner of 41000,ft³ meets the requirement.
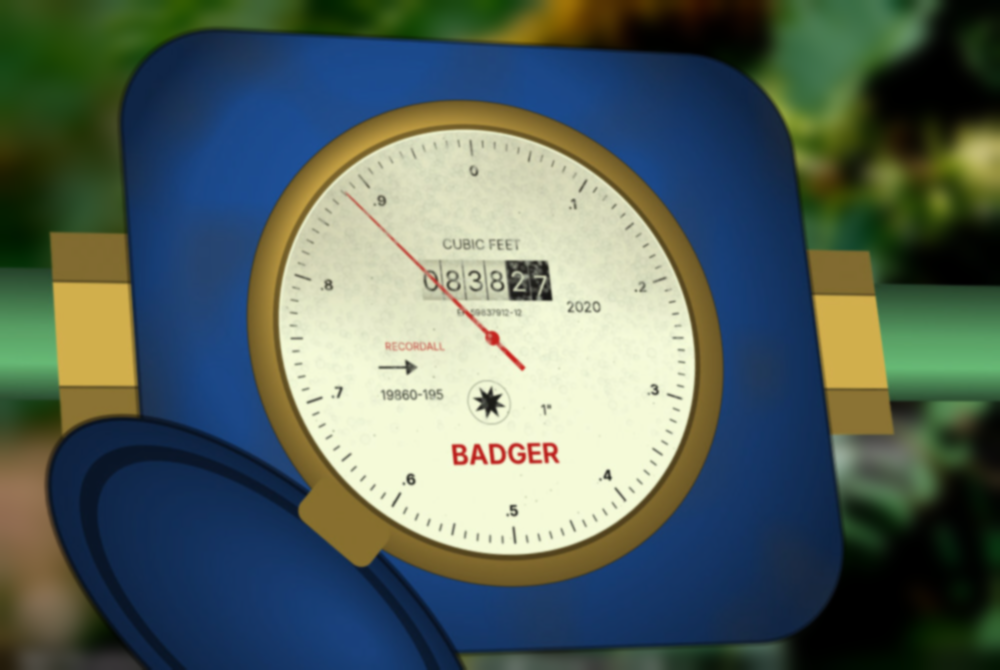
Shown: 83826.88,ft³
